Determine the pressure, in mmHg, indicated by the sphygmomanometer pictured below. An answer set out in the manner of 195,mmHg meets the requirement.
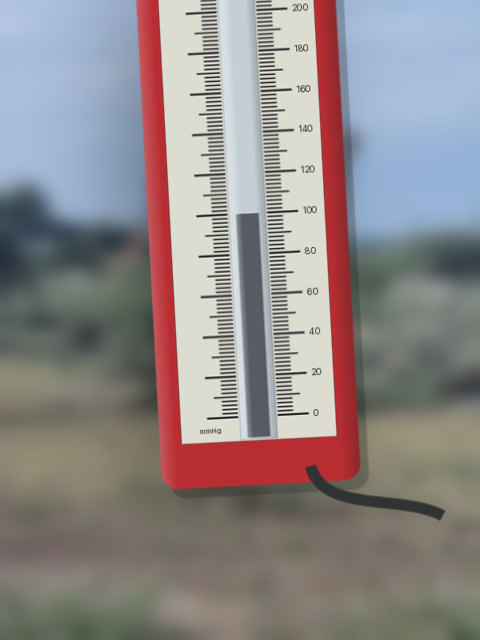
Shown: 100,mmHg
